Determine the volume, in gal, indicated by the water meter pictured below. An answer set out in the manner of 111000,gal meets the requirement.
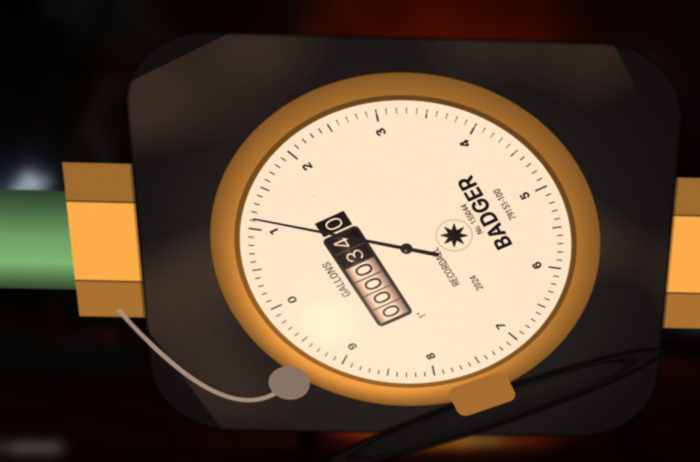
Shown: 341.1,gal
